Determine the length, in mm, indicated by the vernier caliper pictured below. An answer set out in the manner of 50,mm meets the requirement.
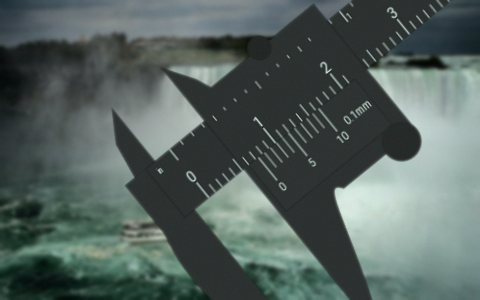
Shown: 7.4,mm
